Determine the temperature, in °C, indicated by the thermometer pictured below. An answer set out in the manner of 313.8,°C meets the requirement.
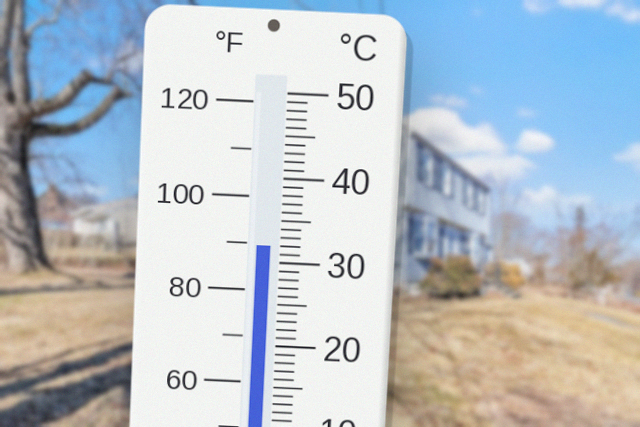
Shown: 32,°C
